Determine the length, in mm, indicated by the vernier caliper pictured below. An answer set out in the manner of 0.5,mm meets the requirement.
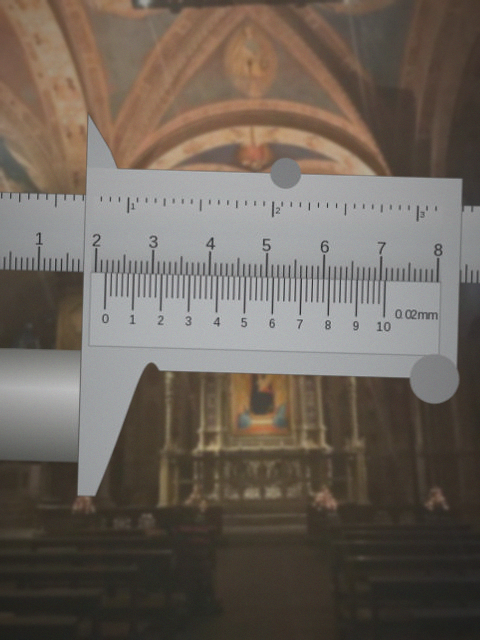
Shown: 21.8,mm
